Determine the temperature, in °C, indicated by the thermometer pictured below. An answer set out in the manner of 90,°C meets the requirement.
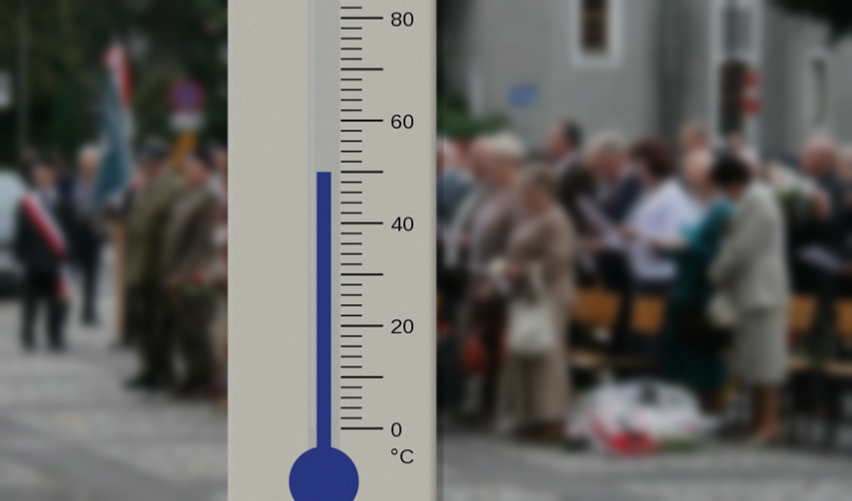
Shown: 50,°C
